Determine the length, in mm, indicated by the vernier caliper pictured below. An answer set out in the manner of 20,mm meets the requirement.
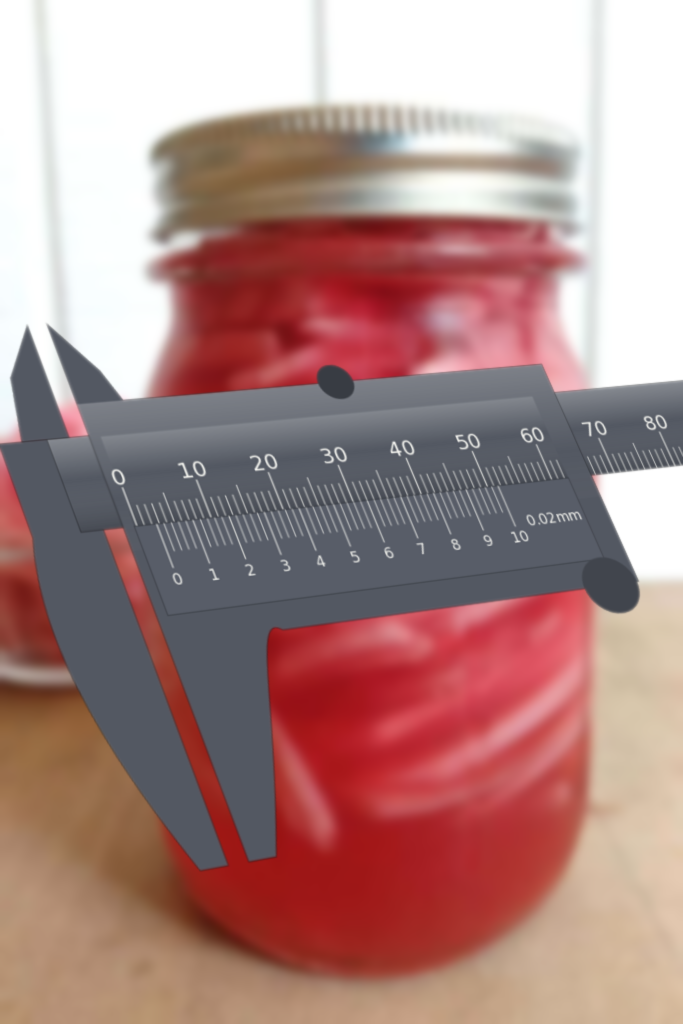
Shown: 2.6,mm
